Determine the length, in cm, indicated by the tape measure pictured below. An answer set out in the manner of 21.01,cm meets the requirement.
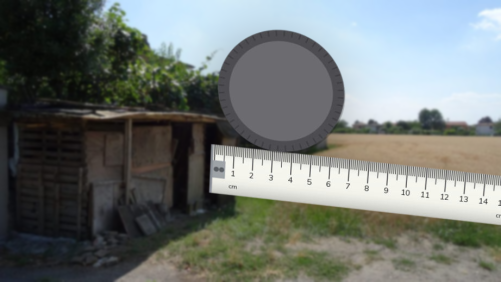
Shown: 6.5,cm
